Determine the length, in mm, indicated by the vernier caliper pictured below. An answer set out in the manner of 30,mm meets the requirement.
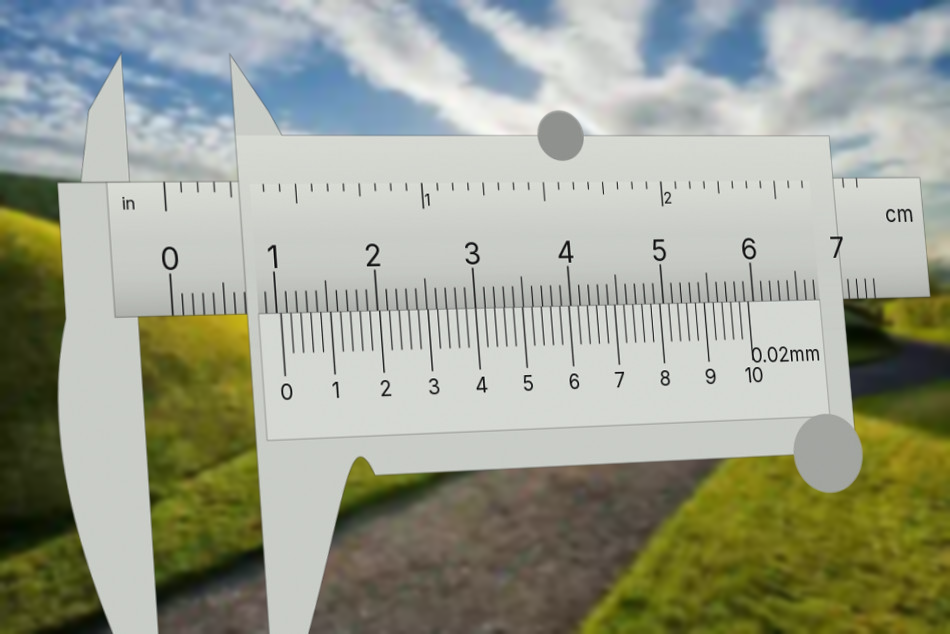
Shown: 10.4,mm
